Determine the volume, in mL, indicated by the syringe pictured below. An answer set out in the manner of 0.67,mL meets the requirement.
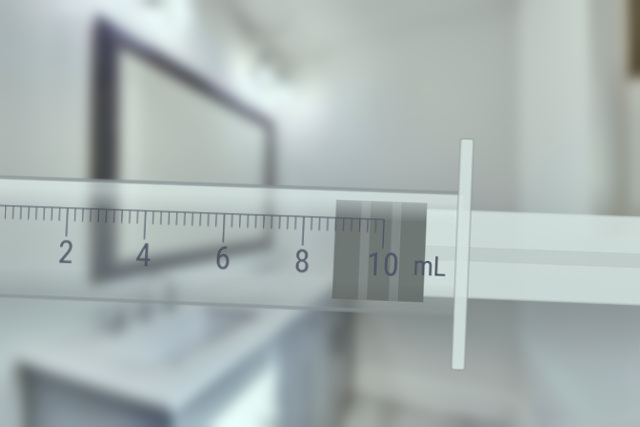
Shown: 8.8,mL
